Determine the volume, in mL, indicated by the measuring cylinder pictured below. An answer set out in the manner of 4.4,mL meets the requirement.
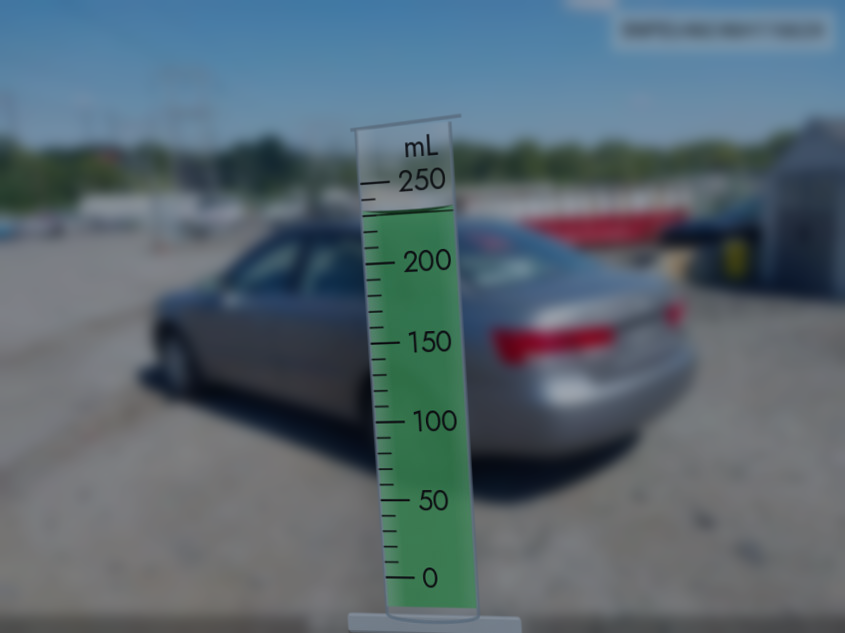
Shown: 230,mL
